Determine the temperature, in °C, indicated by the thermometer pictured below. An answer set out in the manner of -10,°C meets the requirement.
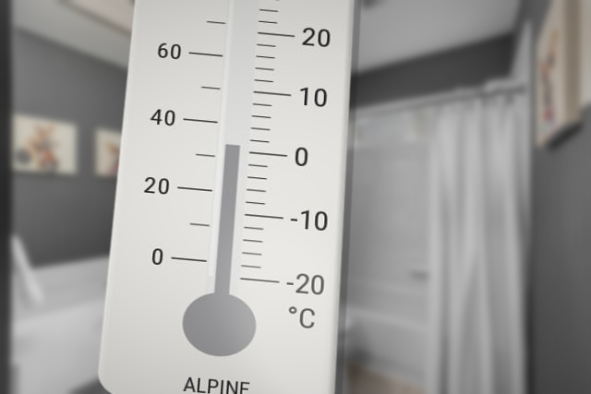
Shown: 1,°C
